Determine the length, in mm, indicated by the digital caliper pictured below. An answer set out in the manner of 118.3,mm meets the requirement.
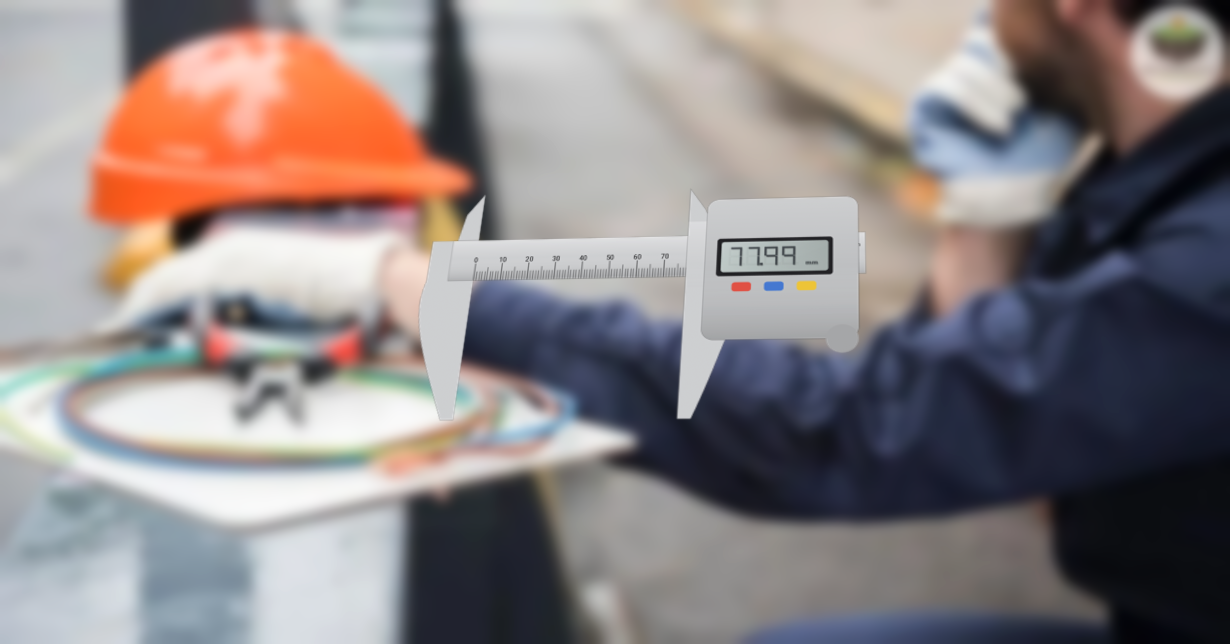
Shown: 77.99,mm
